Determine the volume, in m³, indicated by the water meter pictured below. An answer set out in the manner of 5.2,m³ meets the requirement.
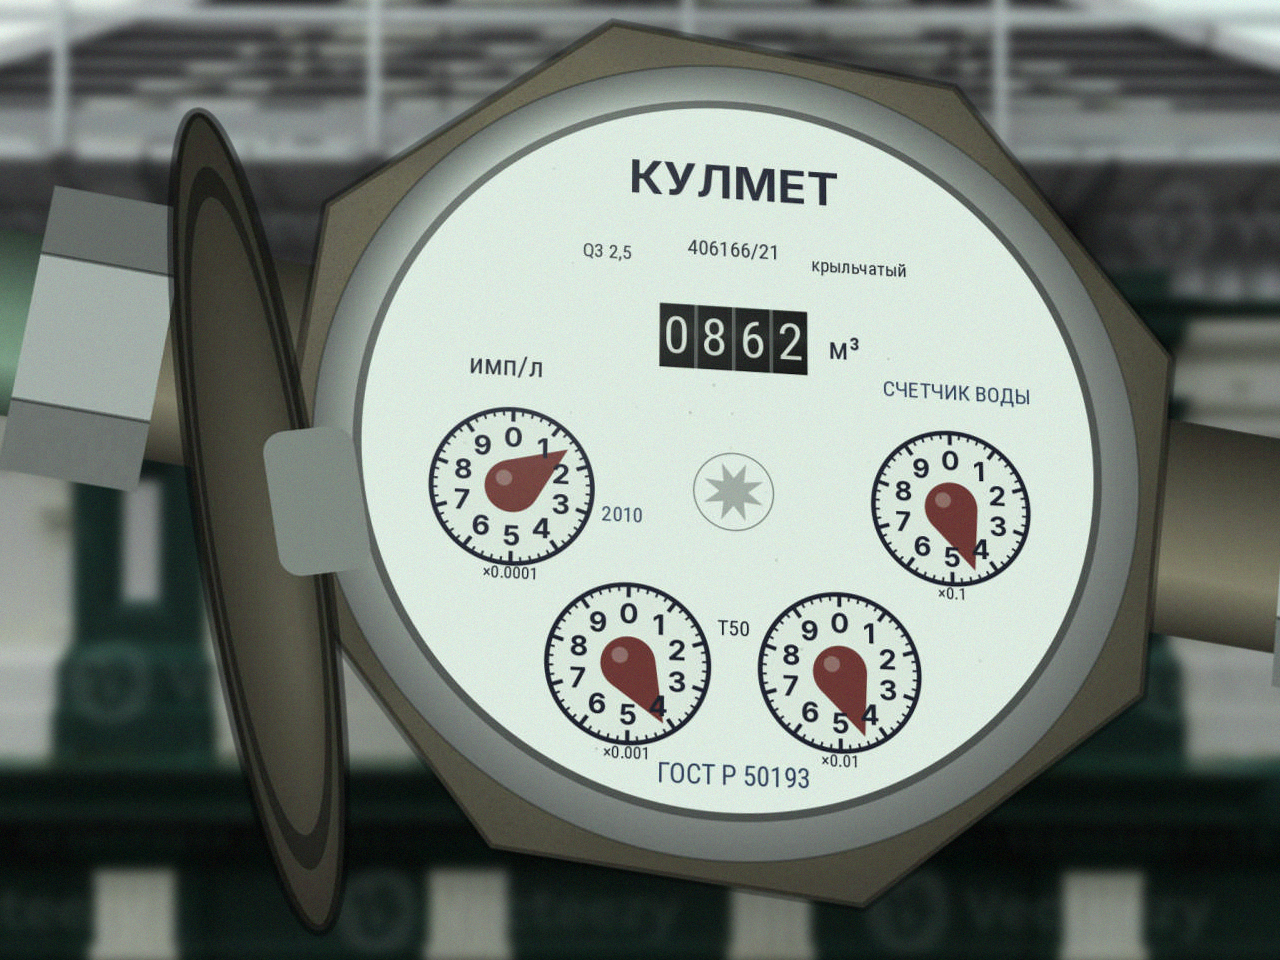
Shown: 862.4441,m³
